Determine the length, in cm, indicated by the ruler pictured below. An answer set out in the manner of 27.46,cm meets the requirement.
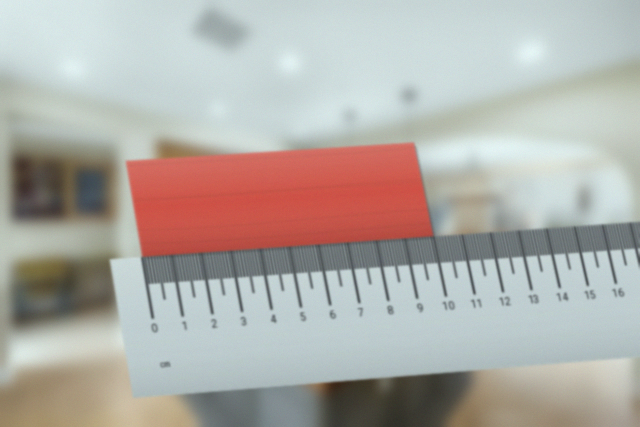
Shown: 10,cm
